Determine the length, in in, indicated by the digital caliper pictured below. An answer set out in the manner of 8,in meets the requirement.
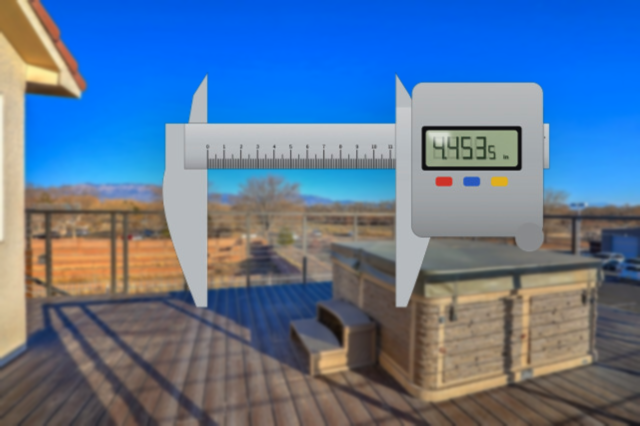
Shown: 4.4535,in
